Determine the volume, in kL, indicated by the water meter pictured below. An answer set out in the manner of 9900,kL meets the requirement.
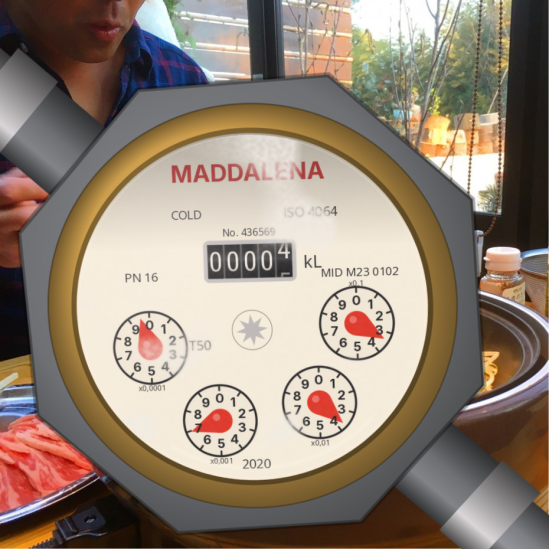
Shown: 4.3369,kL
